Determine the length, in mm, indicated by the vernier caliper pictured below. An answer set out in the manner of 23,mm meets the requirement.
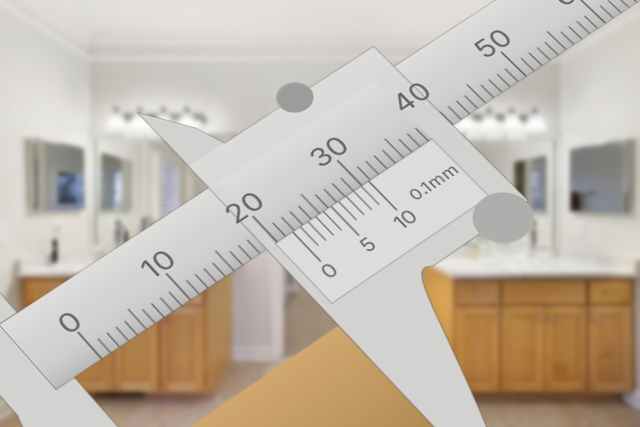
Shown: 21.8,mm
